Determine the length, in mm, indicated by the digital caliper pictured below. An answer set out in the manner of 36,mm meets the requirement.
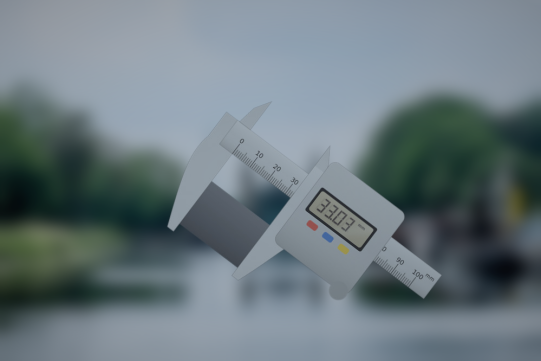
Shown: 33.03,mm
